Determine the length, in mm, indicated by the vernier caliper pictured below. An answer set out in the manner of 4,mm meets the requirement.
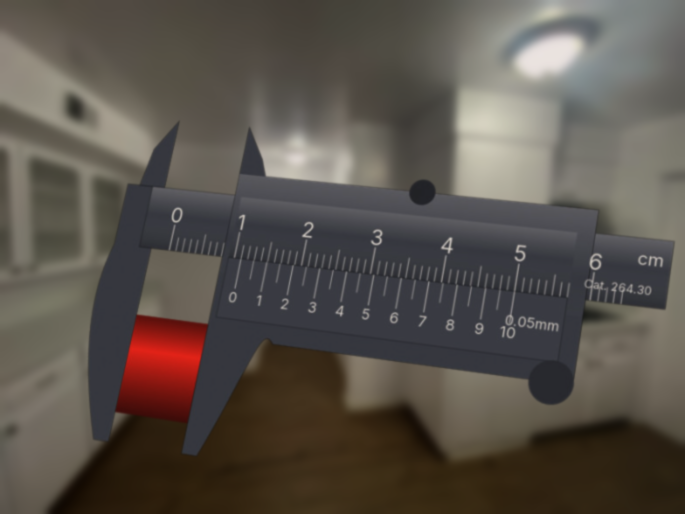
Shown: 11.0,mm
